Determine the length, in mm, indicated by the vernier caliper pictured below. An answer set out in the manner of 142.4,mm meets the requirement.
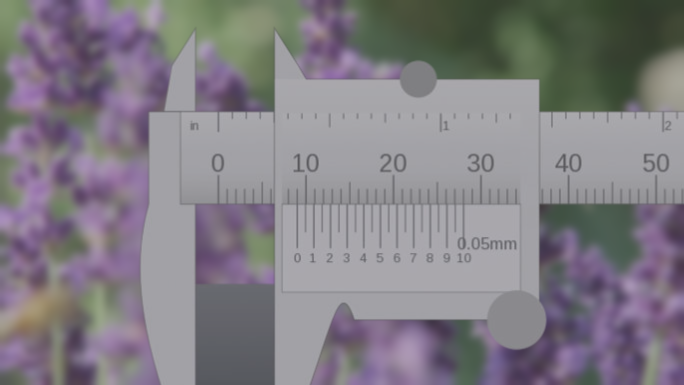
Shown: 9.0,mm
